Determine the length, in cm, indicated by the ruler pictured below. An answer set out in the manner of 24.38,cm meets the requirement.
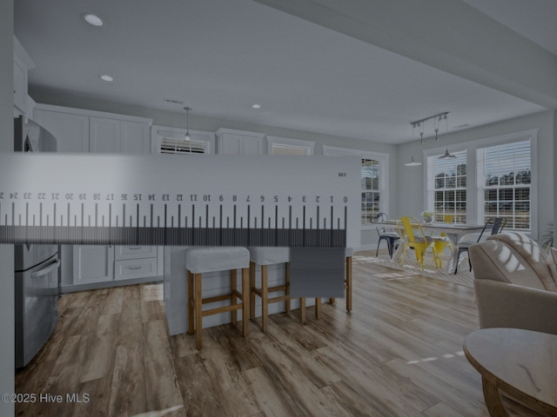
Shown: 4,cm
